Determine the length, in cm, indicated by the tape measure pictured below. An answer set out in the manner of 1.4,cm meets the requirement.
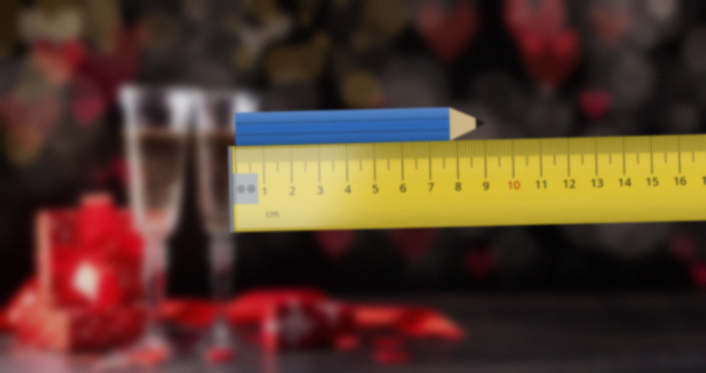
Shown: 9,cm
